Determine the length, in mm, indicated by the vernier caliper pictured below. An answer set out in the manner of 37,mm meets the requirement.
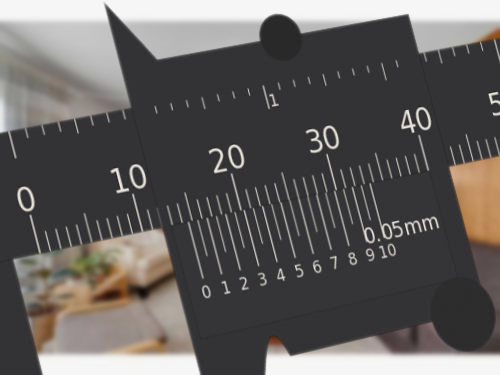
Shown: 14.6,mm
